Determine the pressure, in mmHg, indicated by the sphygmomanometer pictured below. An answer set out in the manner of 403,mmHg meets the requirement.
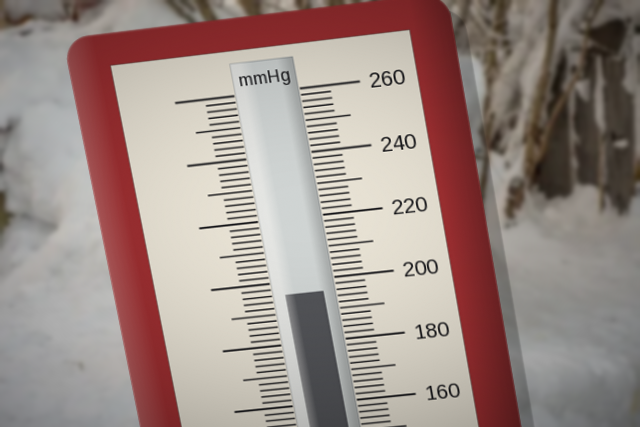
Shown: 196,mmHg
